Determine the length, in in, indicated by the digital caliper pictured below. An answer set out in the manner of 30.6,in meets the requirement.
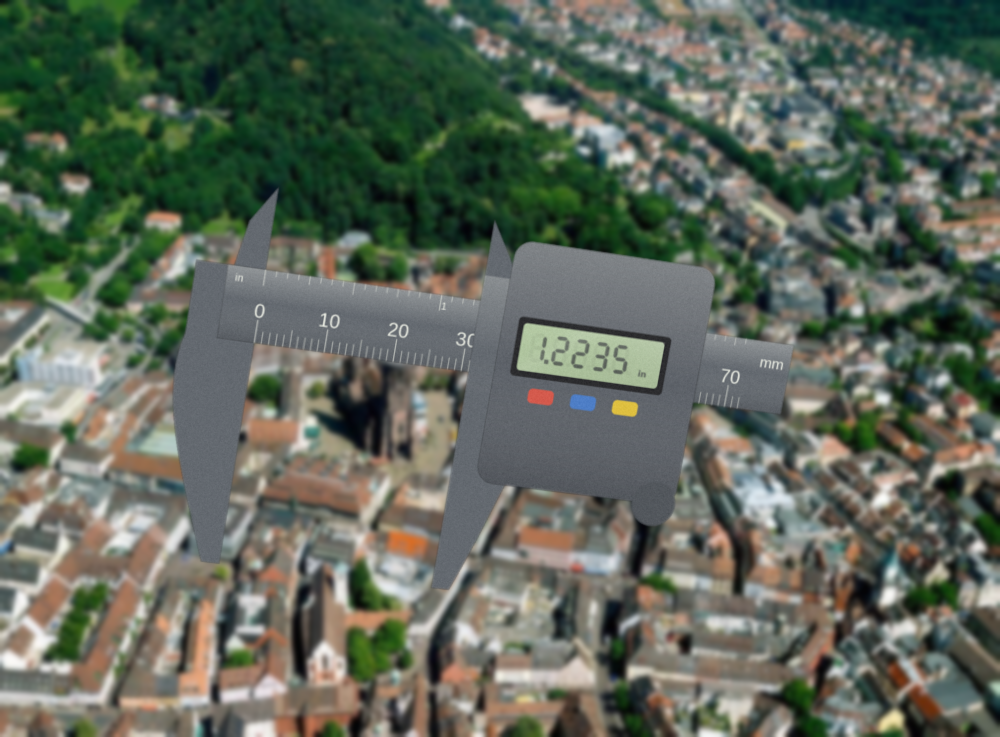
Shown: 1.2235,in
